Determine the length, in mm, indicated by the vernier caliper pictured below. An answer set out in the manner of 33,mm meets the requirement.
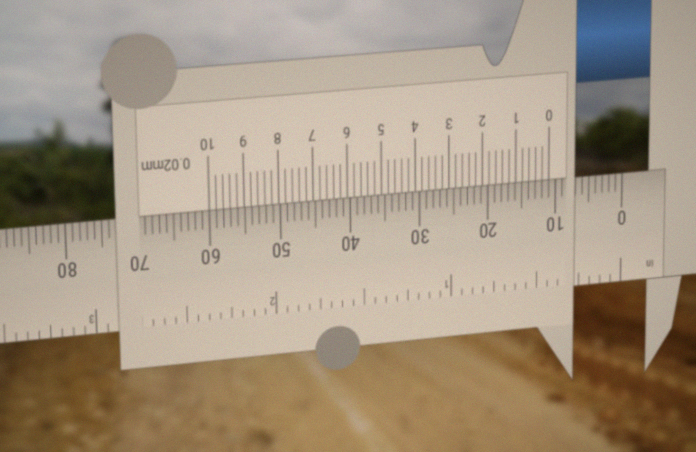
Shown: 11.0,mm
